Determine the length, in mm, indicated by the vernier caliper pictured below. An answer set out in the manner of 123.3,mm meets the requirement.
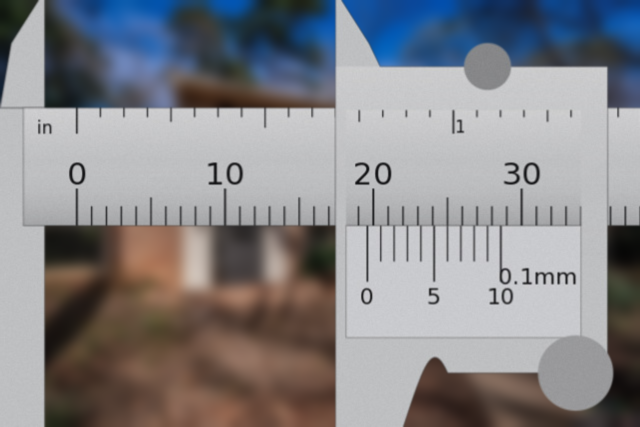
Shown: 19.6,mm
